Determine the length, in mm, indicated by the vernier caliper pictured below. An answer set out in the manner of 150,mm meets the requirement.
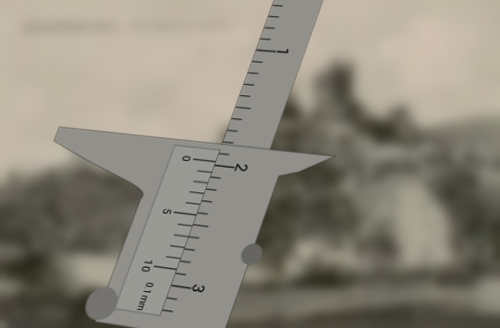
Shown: 19.7,mm
